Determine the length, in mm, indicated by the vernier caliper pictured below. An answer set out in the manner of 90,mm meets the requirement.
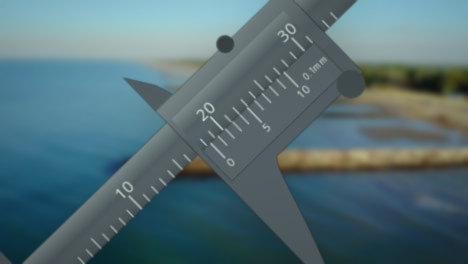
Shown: 18.4,mm
